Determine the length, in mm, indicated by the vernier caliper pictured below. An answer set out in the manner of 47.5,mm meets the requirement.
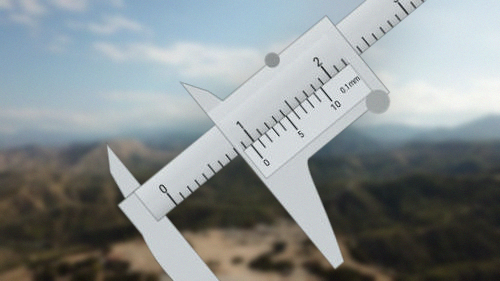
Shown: 9.6,mm
